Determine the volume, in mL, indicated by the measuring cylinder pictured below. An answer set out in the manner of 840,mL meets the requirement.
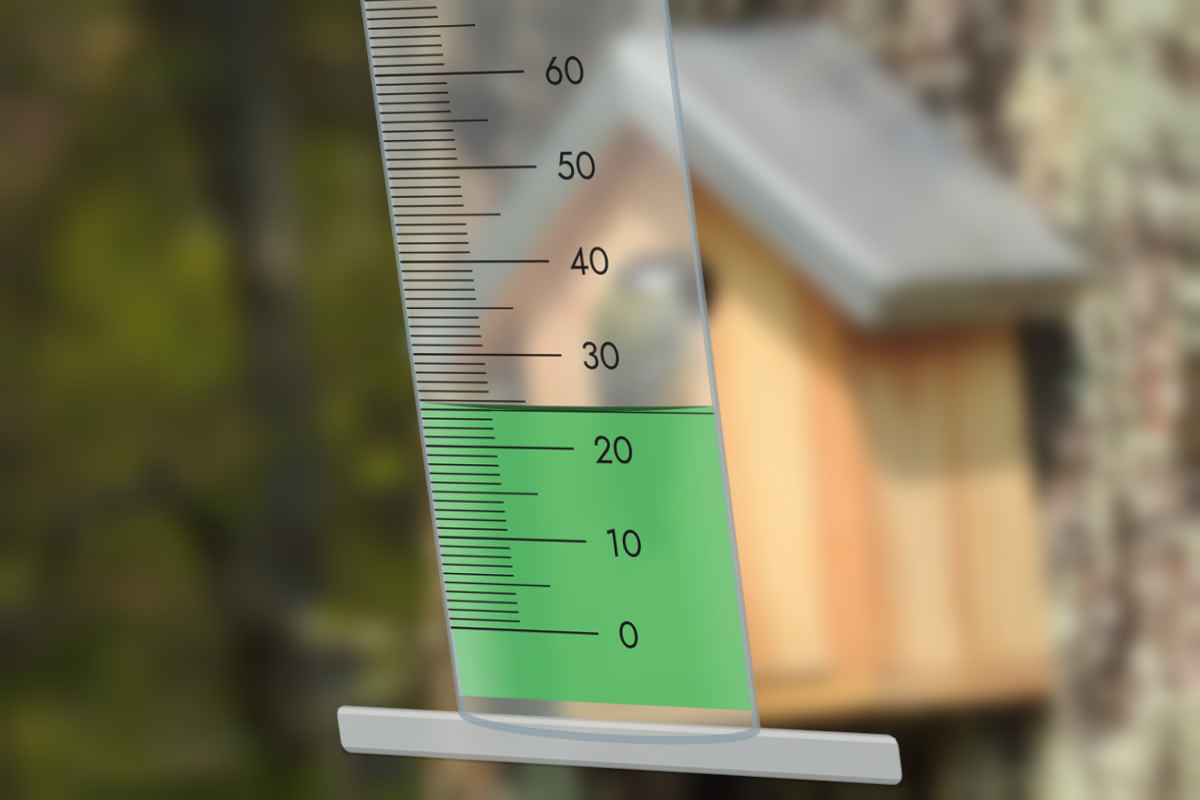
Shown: 24,mL
